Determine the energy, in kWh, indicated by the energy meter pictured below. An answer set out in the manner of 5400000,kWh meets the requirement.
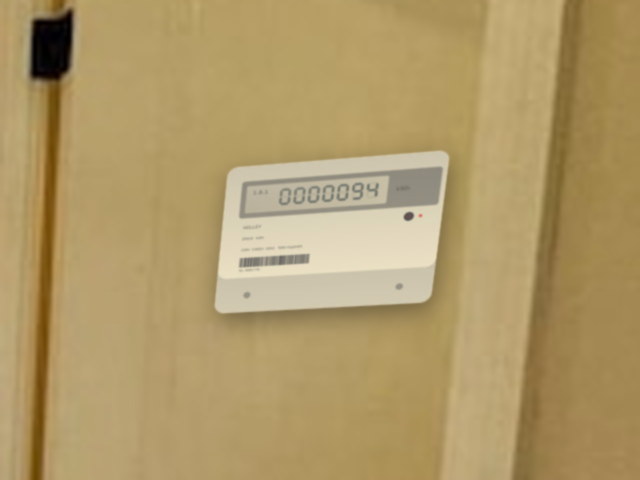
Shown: 94,kWh
